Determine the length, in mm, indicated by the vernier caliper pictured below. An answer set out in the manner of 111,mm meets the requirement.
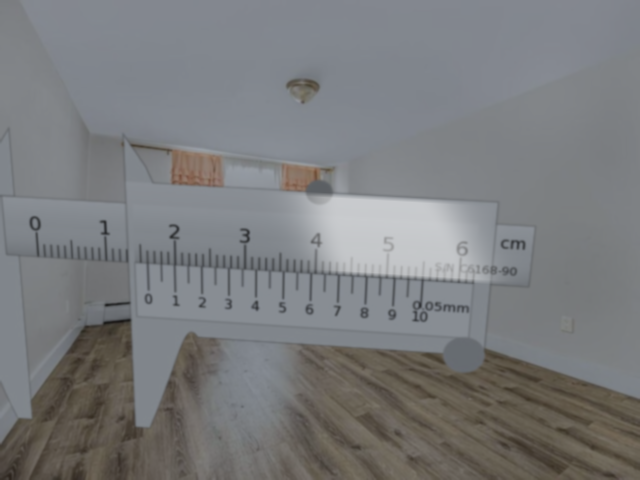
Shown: 16.0,mm
